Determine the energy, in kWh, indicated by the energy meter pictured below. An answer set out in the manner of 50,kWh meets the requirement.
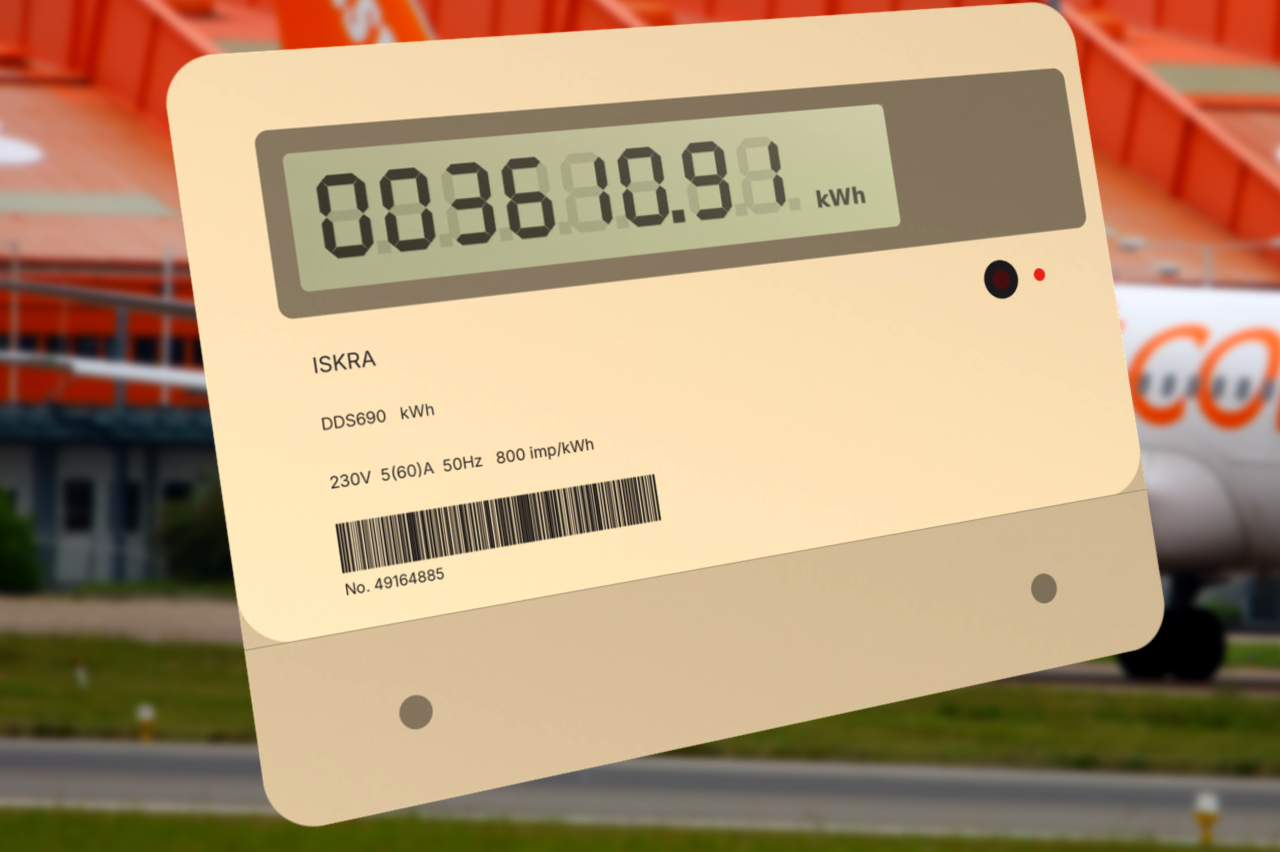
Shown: 3610.91,kWh
